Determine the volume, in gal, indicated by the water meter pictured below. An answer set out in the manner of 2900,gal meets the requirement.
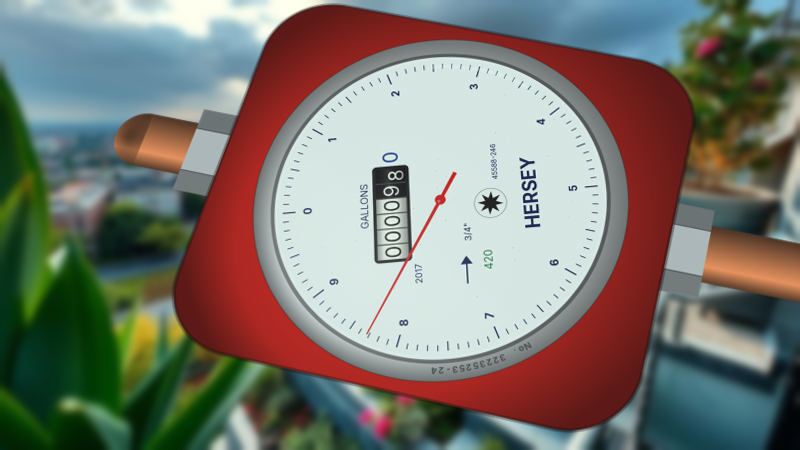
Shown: 978.3,gal
